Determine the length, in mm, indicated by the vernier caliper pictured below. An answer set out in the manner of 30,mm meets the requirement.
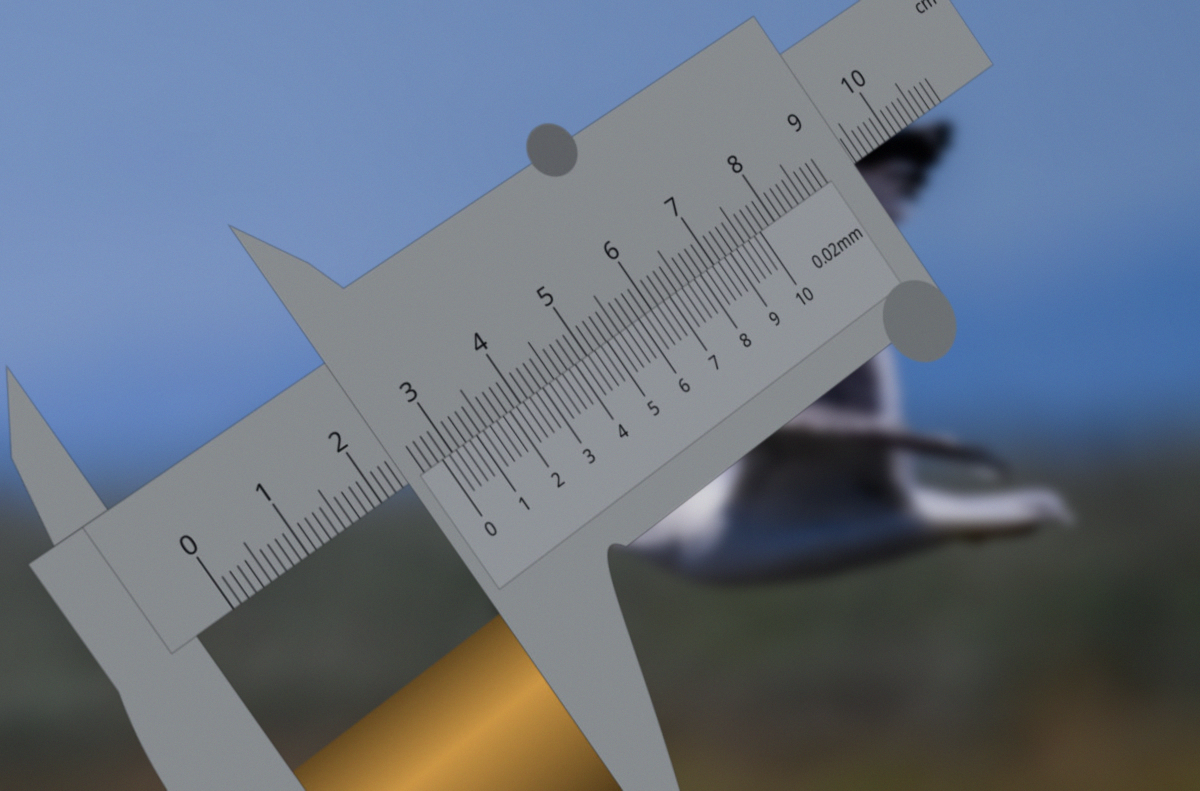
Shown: 28.6,mm
